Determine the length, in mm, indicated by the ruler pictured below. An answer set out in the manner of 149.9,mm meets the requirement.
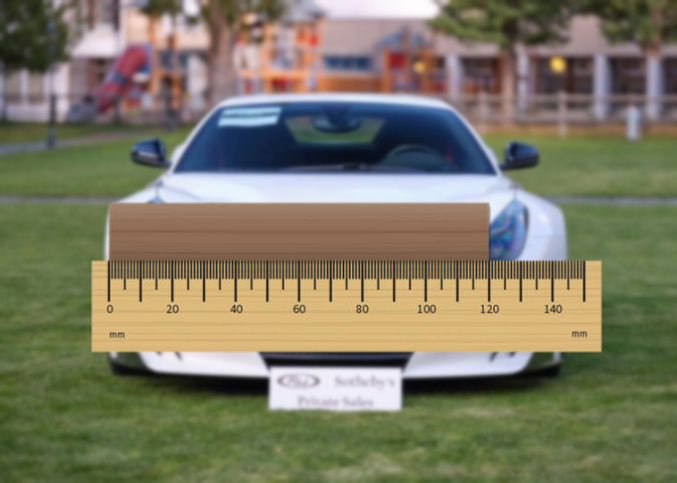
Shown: 120,mm
